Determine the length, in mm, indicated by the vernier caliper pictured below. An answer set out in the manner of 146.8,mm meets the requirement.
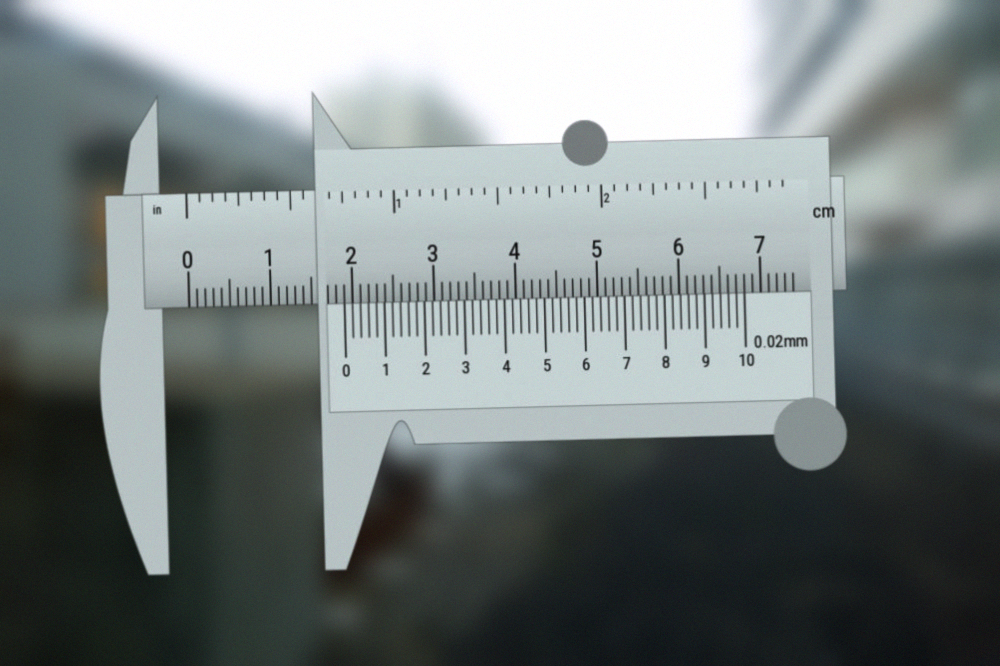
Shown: 19.0,mm
